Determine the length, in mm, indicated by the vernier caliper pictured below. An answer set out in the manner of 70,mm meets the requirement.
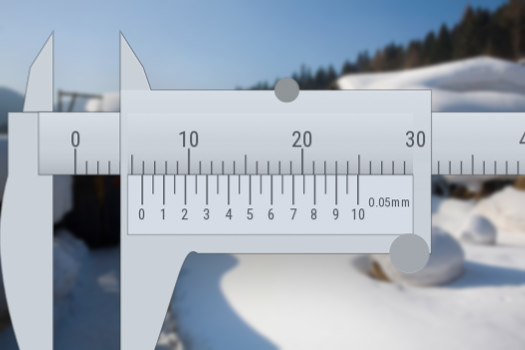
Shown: 5.9,mm
